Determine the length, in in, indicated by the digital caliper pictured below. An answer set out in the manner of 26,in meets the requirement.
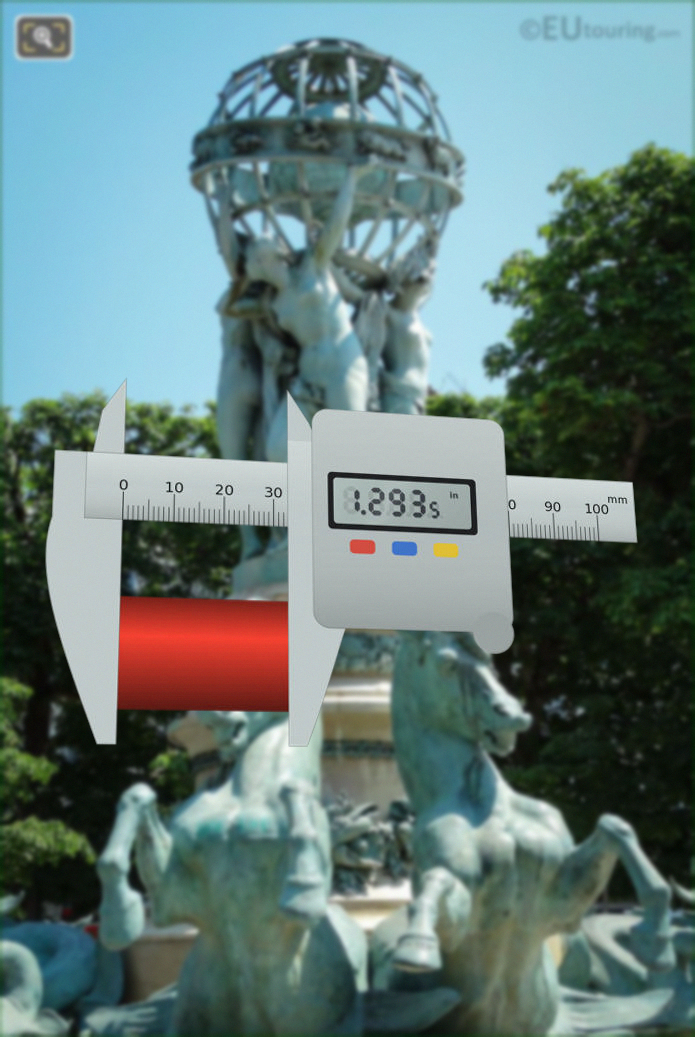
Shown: 1.2935,in
